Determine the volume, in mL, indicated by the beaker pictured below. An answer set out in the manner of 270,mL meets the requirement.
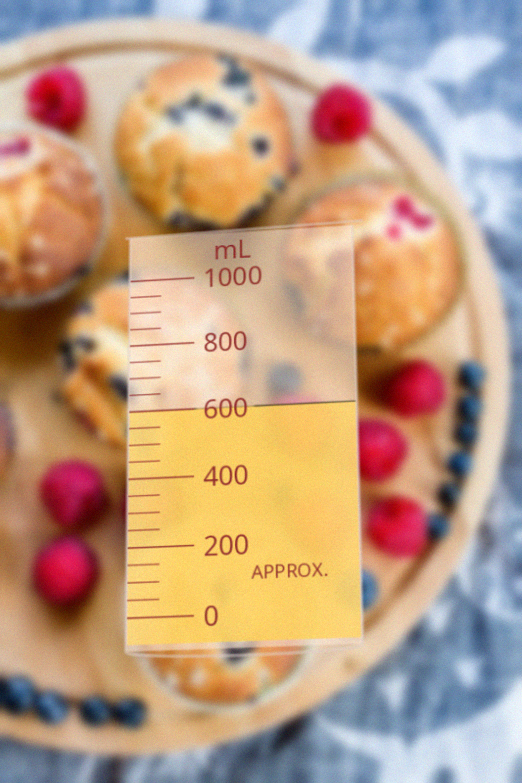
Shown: 600,mL
